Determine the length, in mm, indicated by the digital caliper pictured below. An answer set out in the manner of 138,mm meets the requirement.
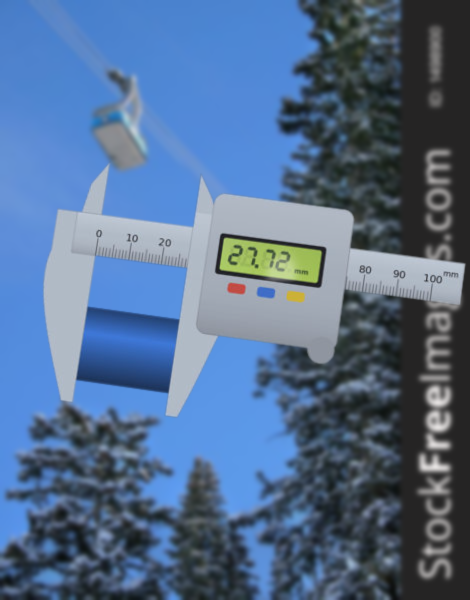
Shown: 27.72,mm
